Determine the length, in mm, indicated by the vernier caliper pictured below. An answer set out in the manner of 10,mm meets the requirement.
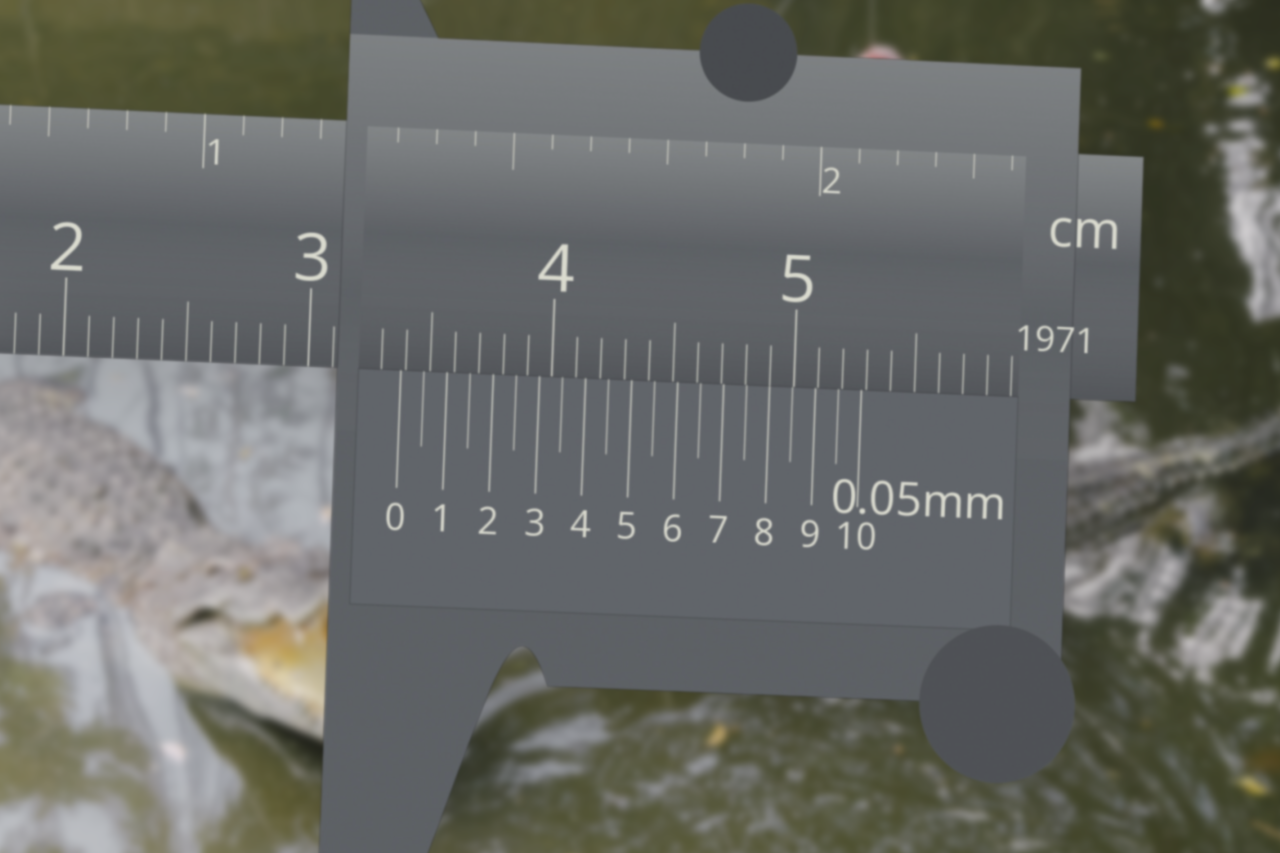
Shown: 33.8,mm
